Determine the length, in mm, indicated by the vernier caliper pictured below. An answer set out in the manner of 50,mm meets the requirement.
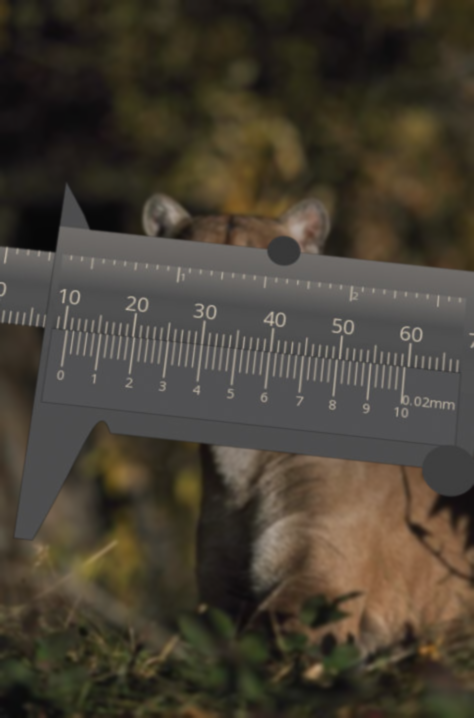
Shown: 10.4,mm
